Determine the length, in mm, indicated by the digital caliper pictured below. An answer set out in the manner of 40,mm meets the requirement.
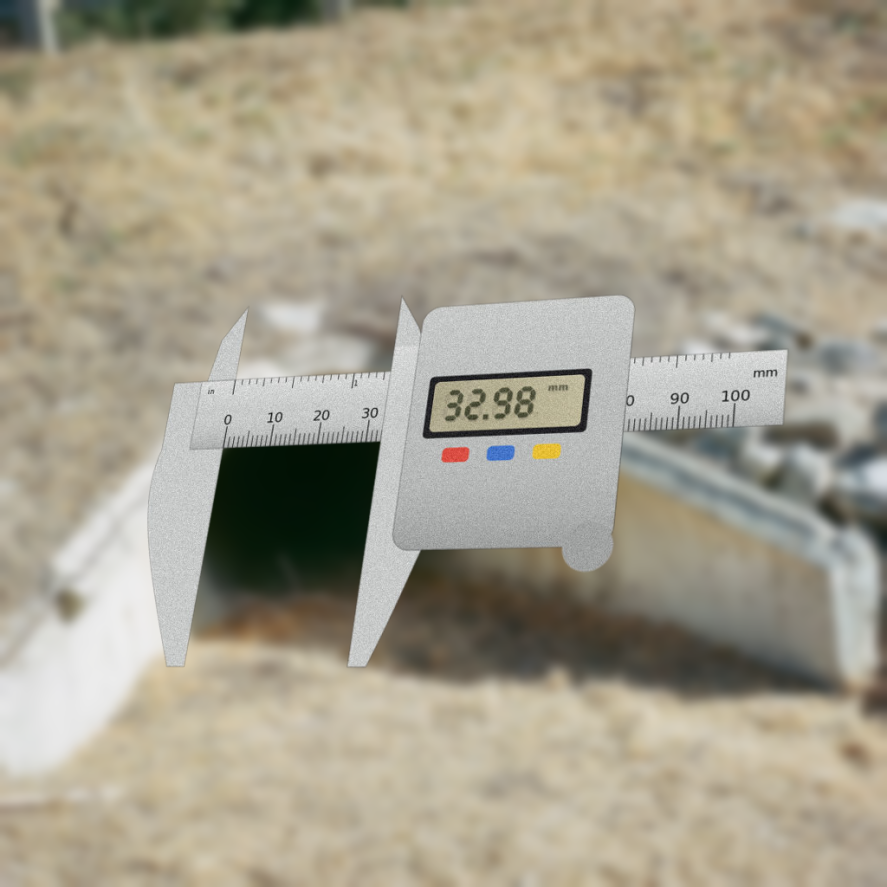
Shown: 32.98,mm
